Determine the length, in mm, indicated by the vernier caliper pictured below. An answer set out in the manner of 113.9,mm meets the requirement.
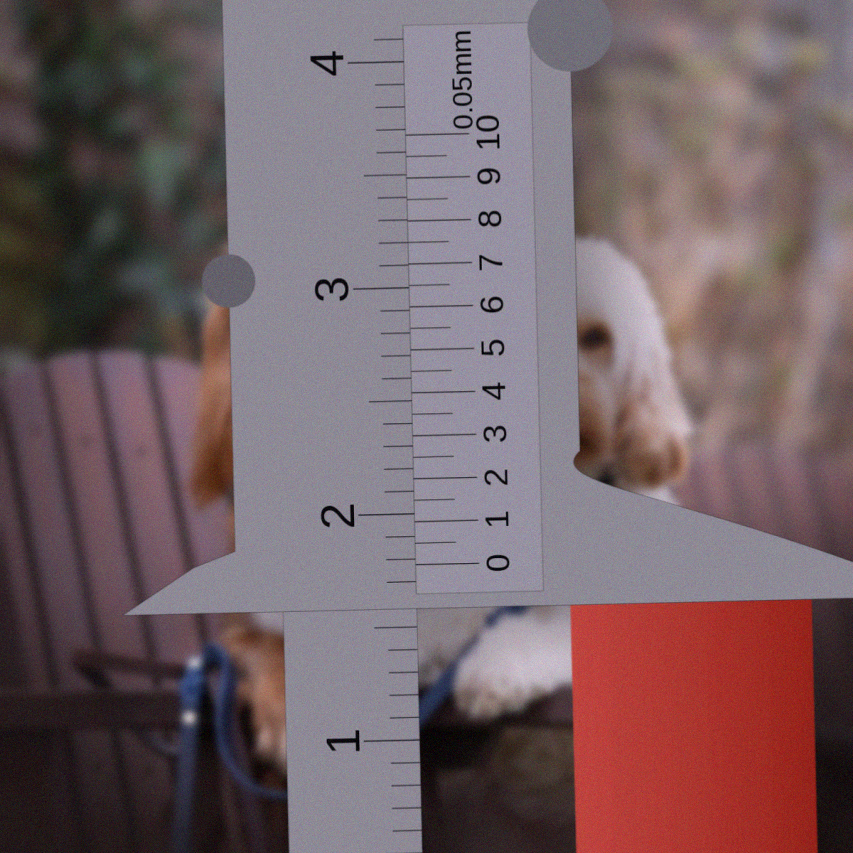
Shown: 17.75,mm
